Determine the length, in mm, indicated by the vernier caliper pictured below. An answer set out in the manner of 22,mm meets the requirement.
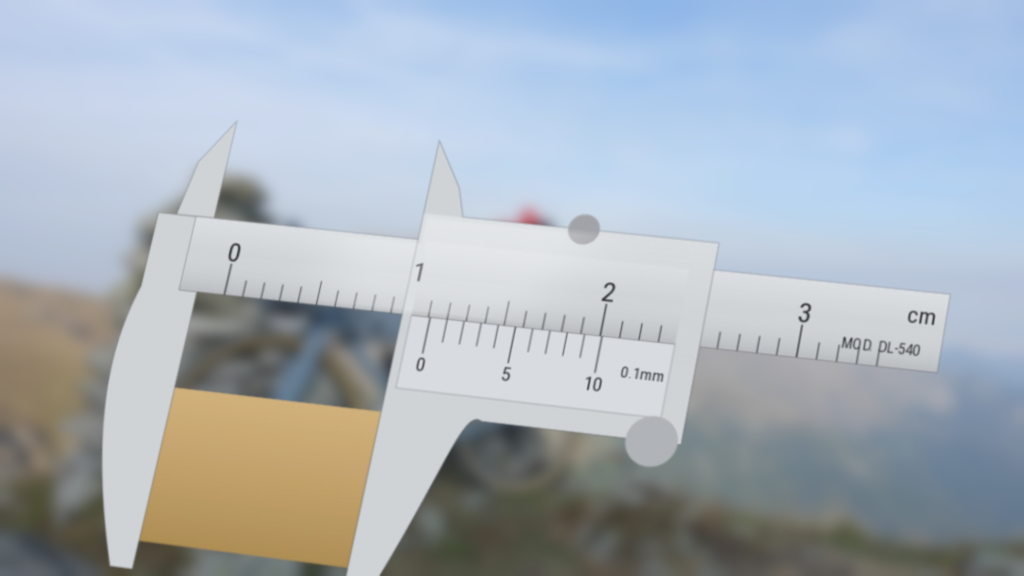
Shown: 11.1,mm
